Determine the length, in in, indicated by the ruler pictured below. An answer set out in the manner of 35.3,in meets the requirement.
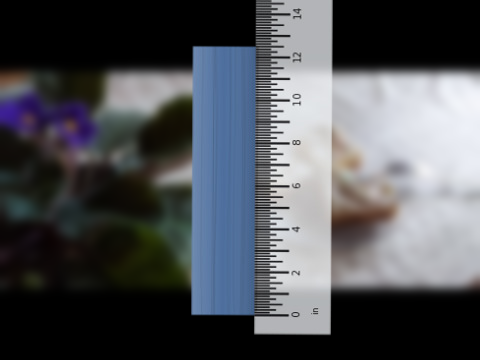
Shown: 12.5,in
